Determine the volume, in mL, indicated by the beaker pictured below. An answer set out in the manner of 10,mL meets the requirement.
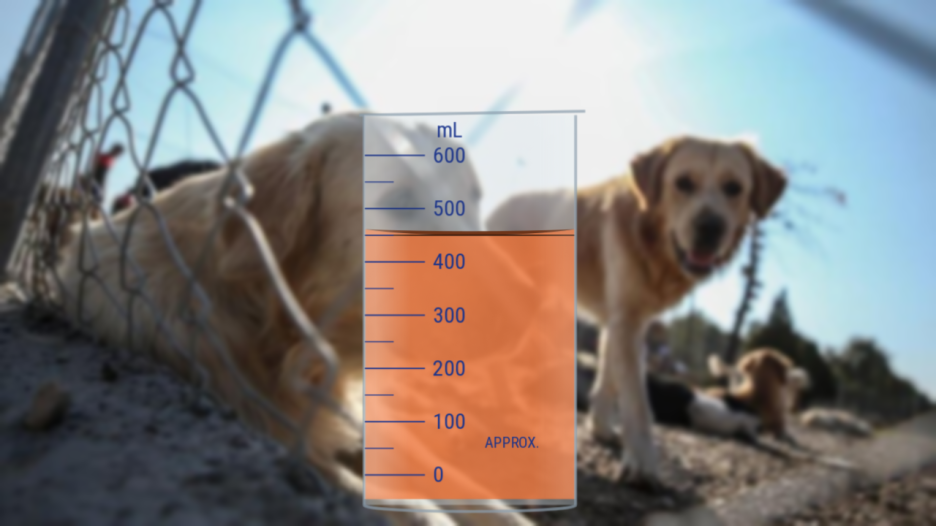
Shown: 450,mL
